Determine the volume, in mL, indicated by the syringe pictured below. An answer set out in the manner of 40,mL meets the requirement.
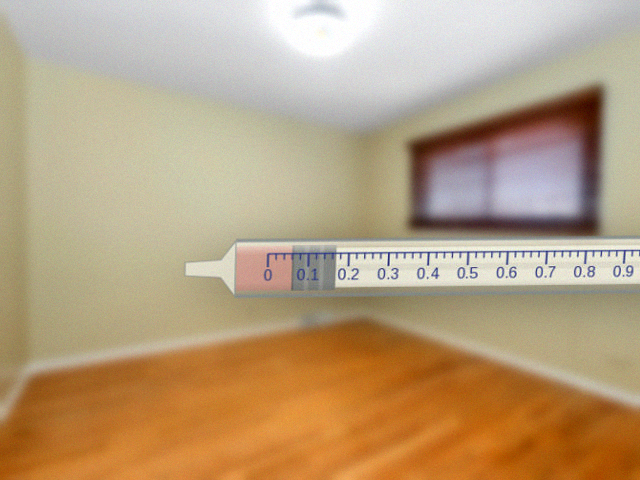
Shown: 0.06,mL
